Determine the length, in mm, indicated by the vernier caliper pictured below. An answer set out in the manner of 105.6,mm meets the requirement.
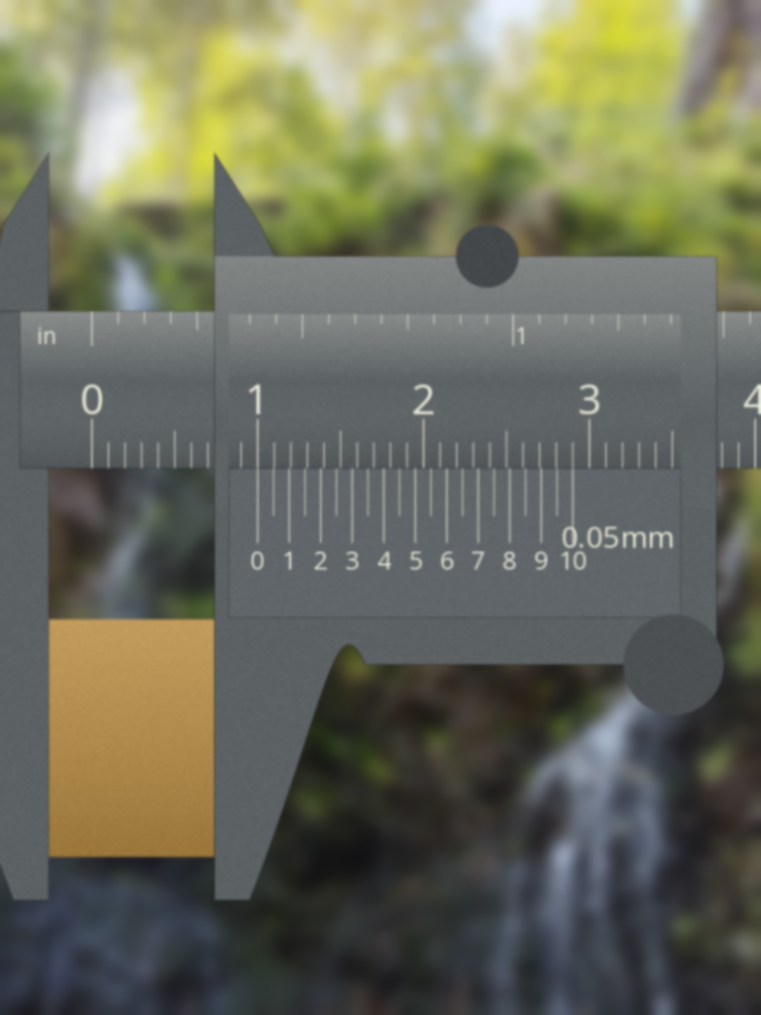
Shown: 10.0,mm
